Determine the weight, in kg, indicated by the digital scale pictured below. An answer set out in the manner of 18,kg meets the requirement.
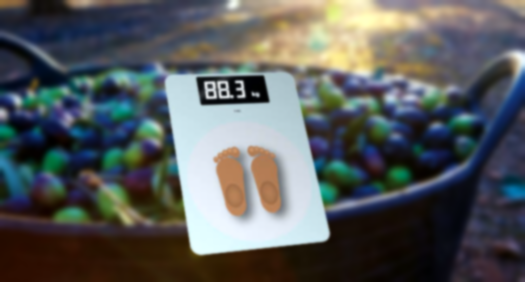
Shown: 88.3,kg
